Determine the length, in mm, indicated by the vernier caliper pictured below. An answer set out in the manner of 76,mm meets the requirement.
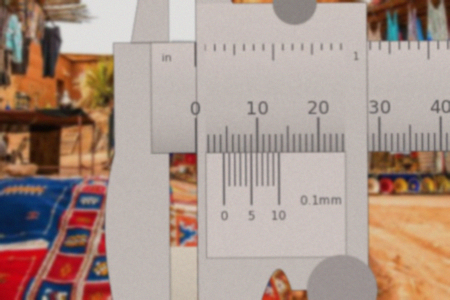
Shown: 4.5,mm
